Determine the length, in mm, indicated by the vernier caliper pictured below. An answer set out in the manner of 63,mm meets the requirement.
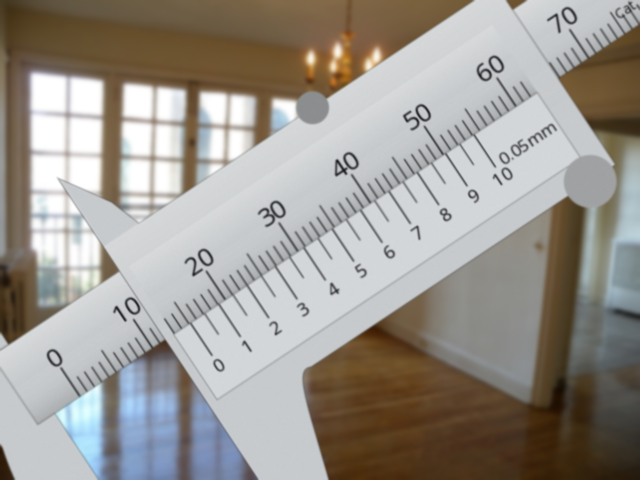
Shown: 15.2,mm
